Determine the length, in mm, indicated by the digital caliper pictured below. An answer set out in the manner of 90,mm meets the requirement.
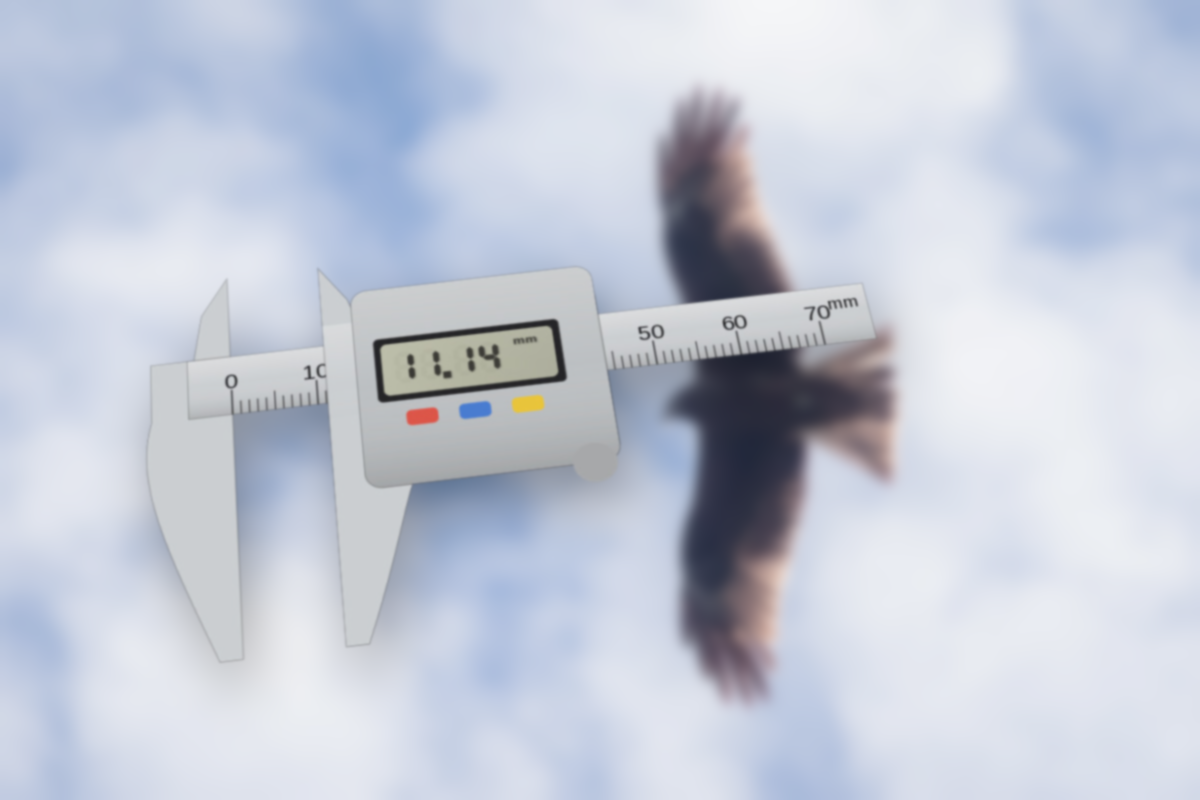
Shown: 11.14,mm
